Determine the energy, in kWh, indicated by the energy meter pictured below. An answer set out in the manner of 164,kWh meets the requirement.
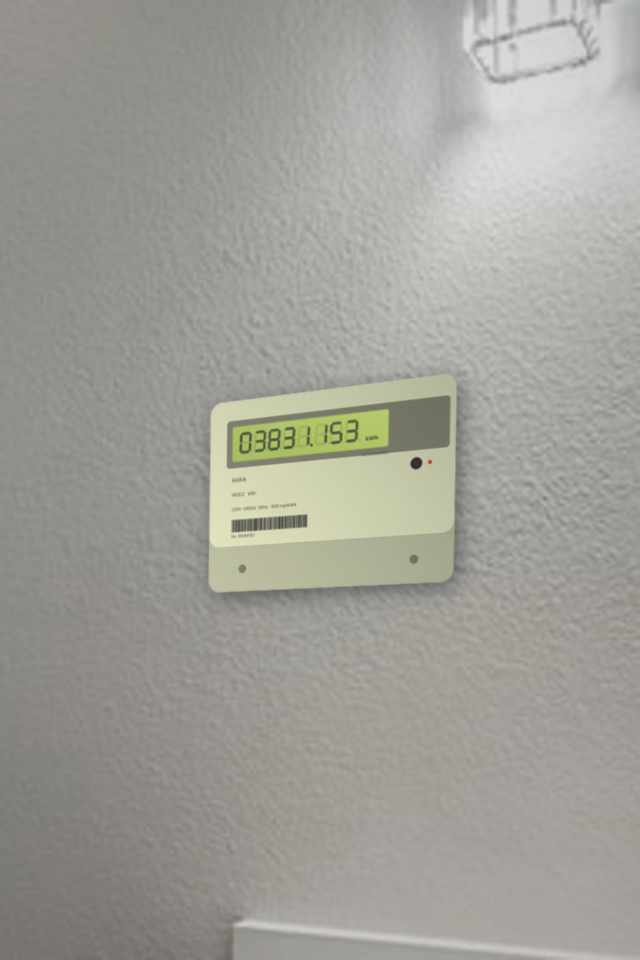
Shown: 3831.153,kWh
